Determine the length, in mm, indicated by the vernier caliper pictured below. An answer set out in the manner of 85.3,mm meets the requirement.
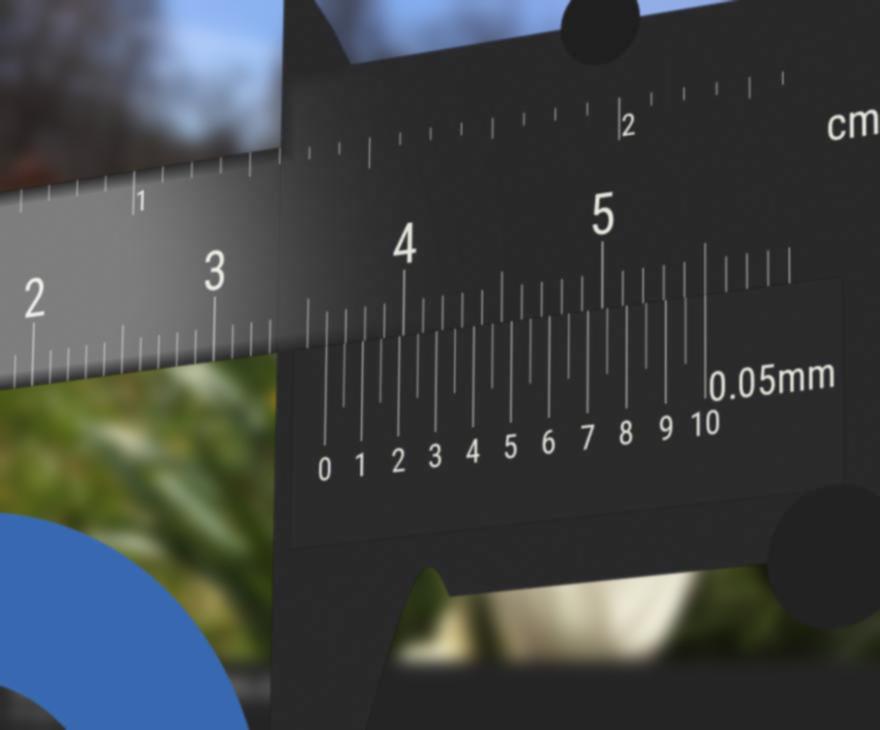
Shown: 36.0,mm
